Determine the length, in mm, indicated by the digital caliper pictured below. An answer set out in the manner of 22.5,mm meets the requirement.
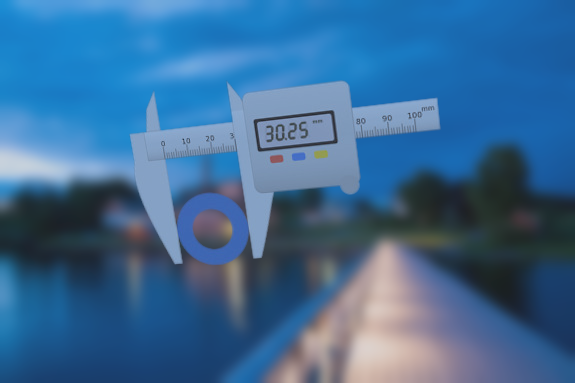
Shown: 30.25,mm
